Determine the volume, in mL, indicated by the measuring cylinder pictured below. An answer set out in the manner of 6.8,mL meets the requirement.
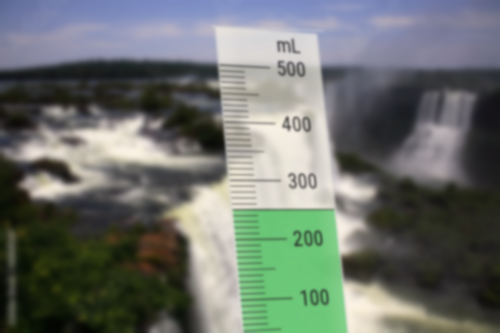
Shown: 250,mL
